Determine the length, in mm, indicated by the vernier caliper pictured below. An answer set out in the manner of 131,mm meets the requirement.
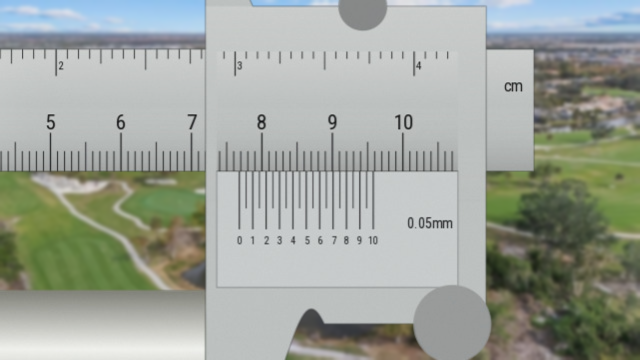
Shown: 76.8,mm
